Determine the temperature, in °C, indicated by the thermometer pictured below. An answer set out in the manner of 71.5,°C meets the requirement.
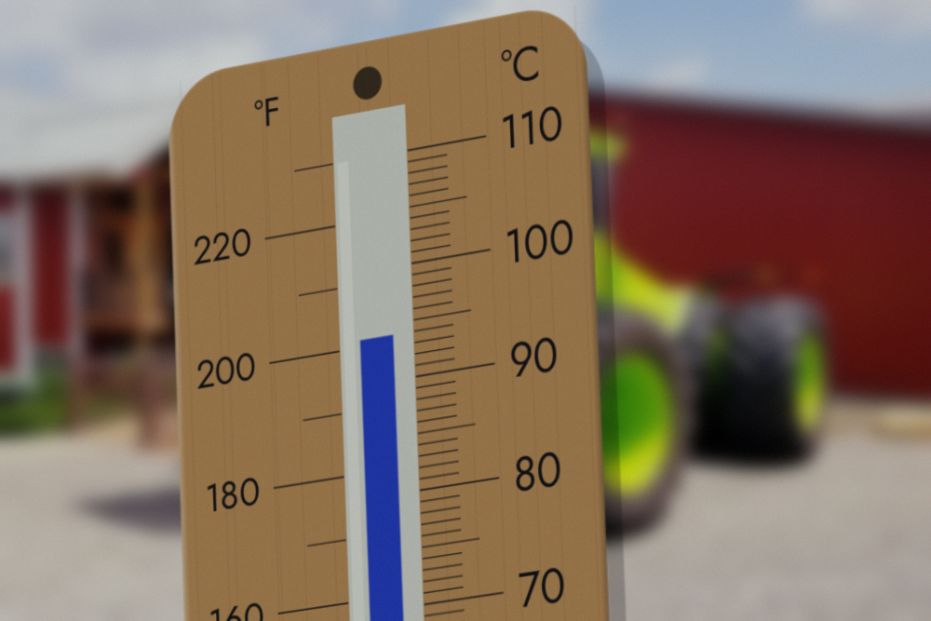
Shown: 94,°C
